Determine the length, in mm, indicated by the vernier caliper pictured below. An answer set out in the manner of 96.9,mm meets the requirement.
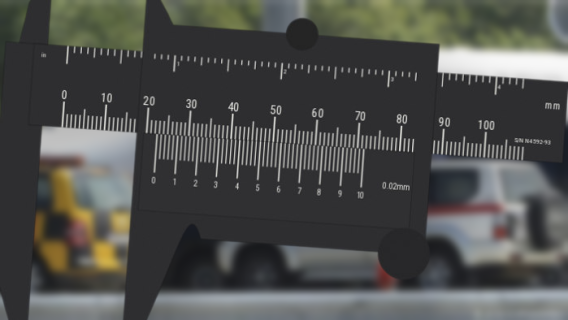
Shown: 22.5,mm
